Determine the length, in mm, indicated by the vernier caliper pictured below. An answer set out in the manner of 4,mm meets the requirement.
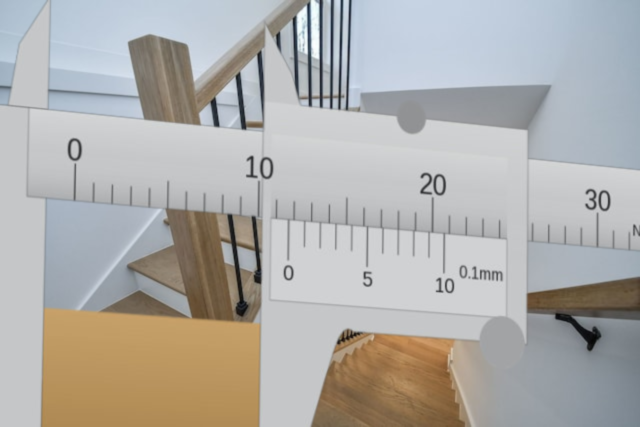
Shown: 11.7,mm
